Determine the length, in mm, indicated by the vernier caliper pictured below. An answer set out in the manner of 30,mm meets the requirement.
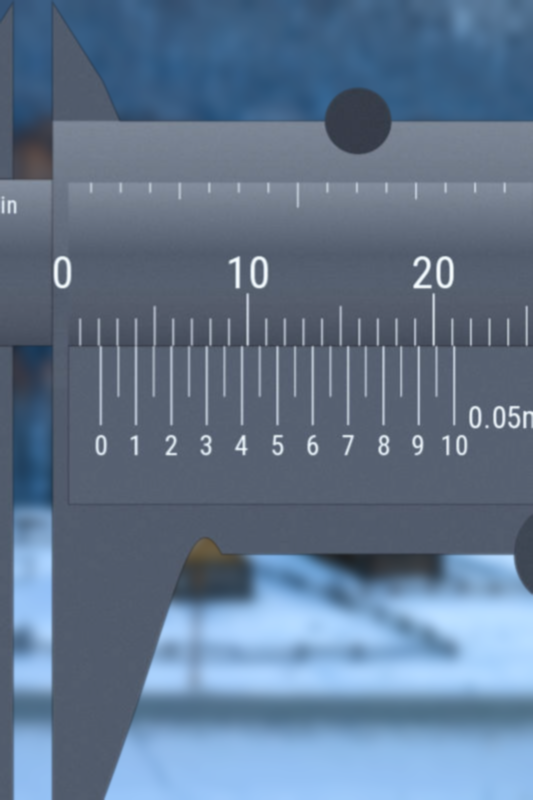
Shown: 2.1,mm
